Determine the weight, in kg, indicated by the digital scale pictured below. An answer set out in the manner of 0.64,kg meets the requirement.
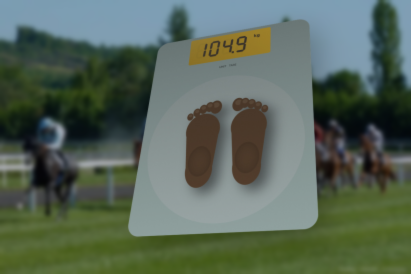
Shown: 104.9,kg
